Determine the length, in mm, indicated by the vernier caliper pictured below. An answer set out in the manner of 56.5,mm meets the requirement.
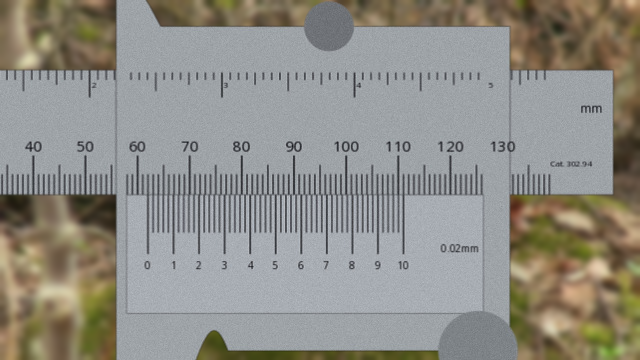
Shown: 62.0,mm
